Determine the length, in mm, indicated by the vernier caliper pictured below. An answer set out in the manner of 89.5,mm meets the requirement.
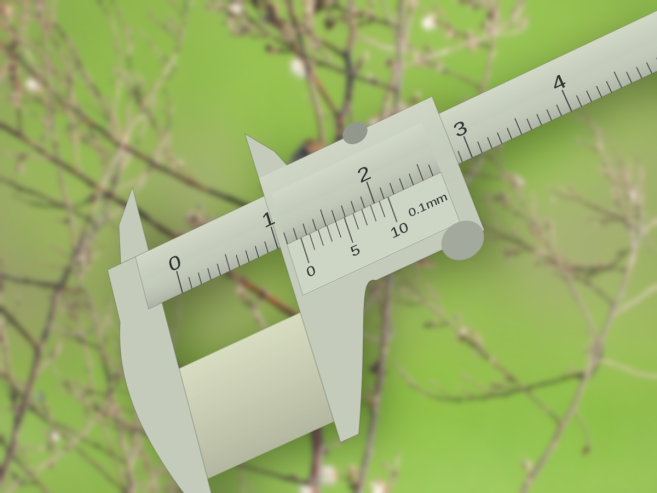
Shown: 12.4,mm
